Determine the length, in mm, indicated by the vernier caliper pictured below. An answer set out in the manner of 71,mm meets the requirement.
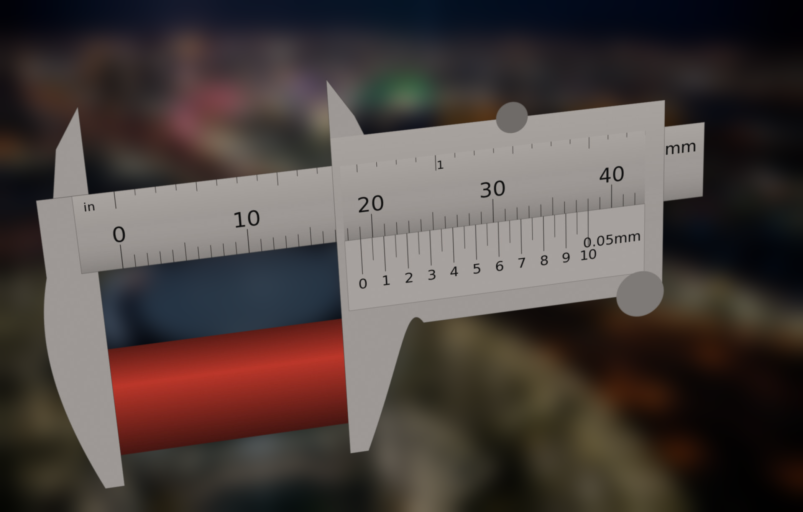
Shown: 19.0,mm
